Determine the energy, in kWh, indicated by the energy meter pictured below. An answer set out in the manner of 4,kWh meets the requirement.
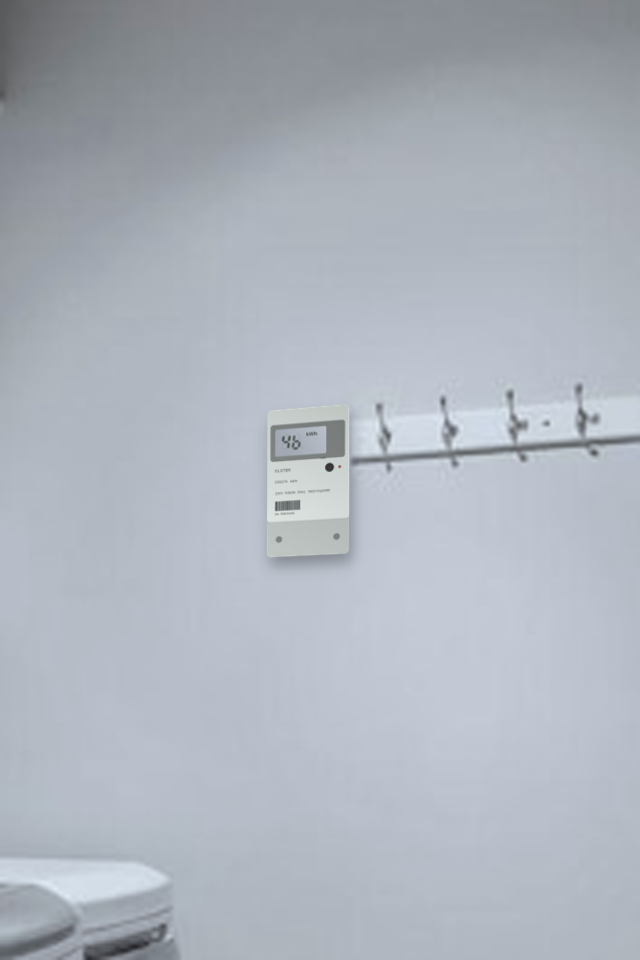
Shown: 46,kWh
